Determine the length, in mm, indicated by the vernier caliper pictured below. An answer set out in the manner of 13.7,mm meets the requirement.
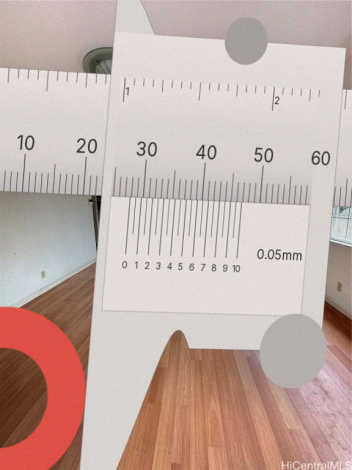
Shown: 27.8,mm
